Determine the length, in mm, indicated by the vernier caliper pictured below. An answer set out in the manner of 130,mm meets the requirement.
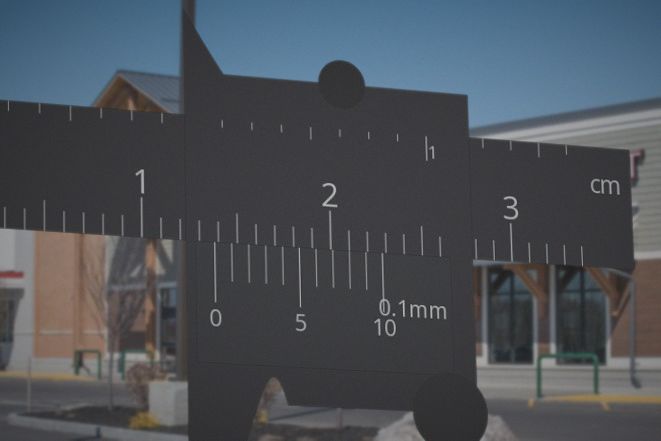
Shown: 13.8,mm
